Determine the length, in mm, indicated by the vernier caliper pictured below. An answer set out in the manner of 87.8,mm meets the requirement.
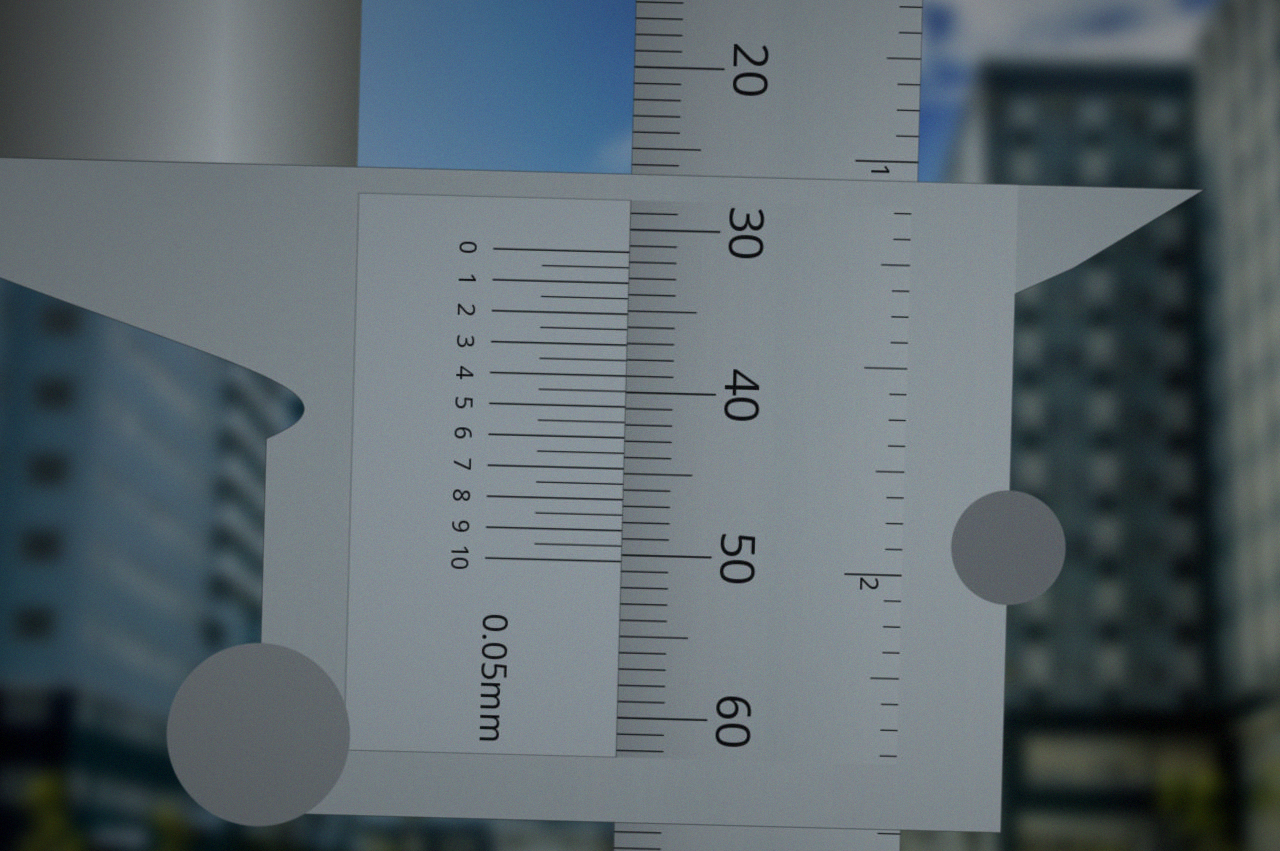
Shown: 31.4,mm
